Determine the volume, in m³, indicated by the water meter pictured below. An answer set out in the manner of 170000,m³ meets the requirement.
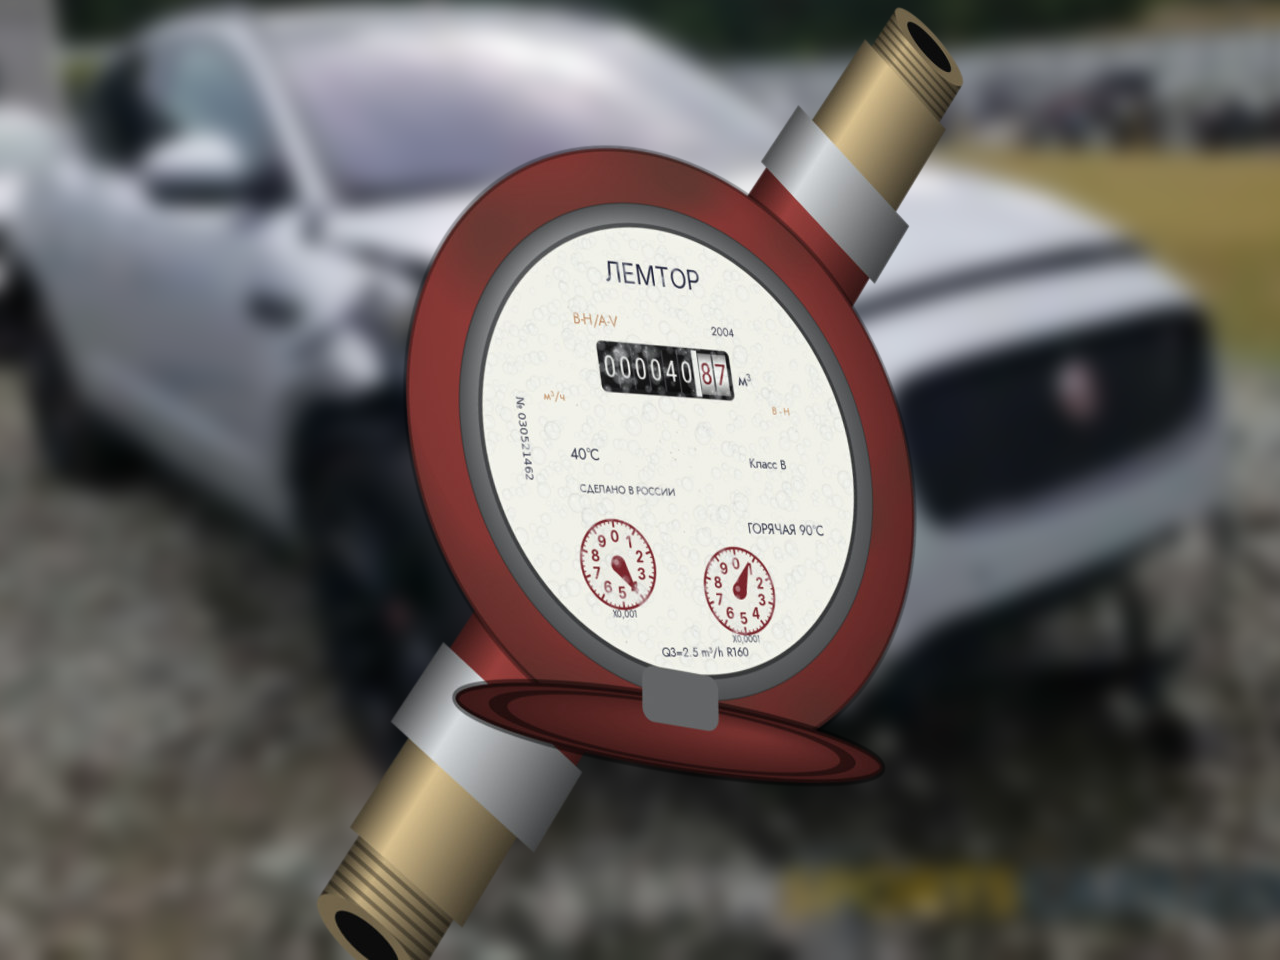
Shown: 40.8740,m³
